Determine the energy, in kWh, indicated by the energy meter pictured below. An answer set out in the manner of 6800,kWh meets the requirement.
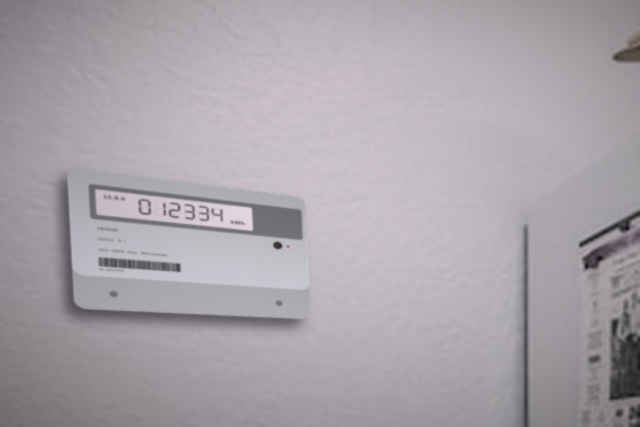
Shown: 12334,kWh
